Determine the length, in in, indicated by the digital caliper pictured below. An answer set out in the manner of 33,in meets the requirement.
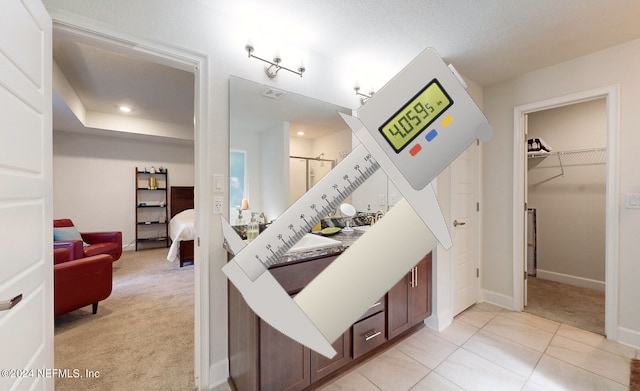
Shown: 4.0595,in
